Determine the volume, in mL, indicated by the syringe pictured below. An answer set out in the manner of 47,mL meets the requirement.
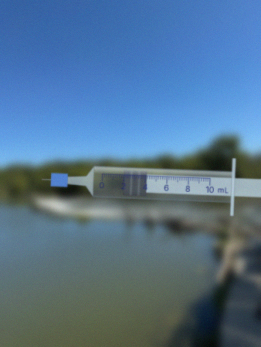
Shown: 2,mL
